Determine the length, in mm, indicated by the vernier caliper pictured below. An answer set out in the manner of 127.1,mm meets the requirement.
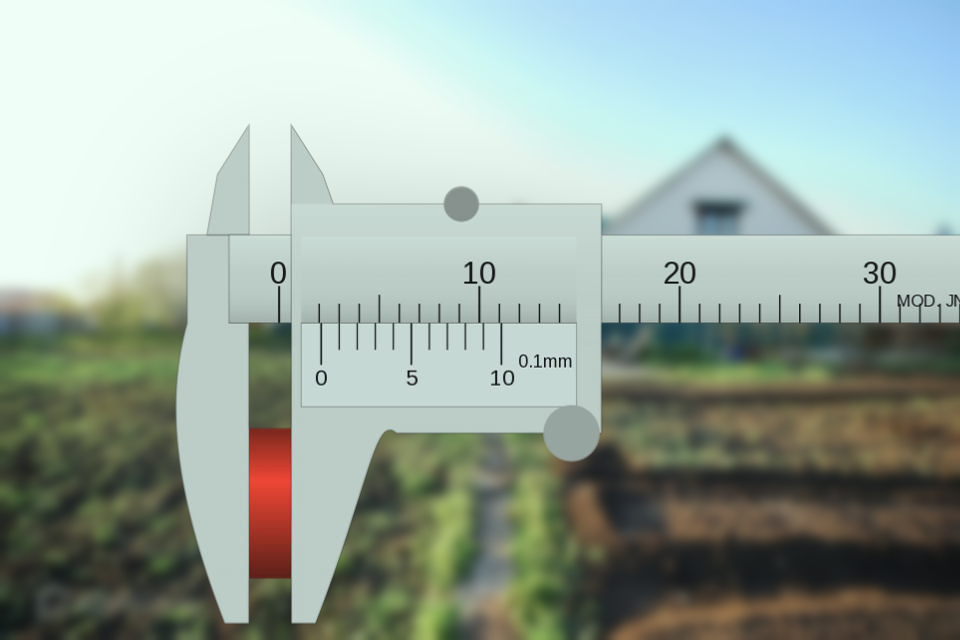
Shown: 2.1,mm
